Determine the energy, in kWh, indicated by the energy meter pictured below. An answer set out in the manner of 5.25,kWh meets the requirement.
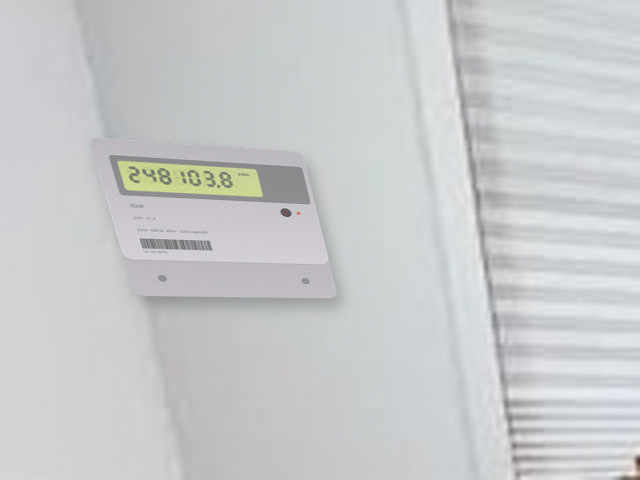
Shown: 248103.8,kWh
